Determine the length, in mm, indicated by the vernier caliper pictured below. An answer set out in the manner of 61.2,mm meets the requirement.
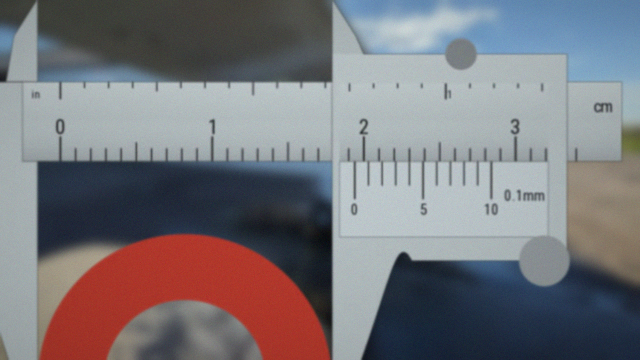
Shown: 19.4,mm
